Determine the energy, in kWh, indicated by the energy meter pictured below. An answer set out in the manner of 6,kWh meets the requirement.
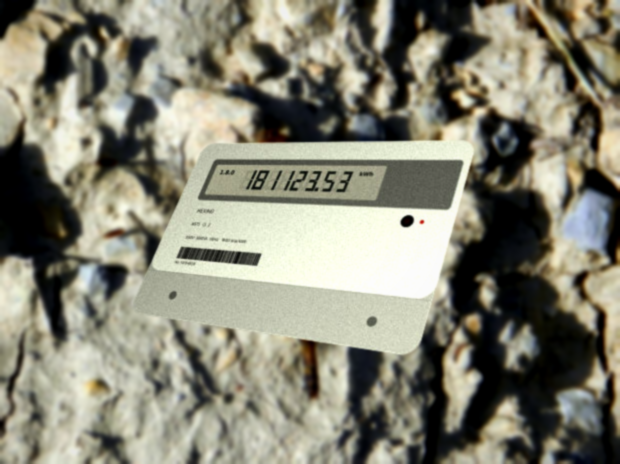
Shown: 181123.53,kWh
